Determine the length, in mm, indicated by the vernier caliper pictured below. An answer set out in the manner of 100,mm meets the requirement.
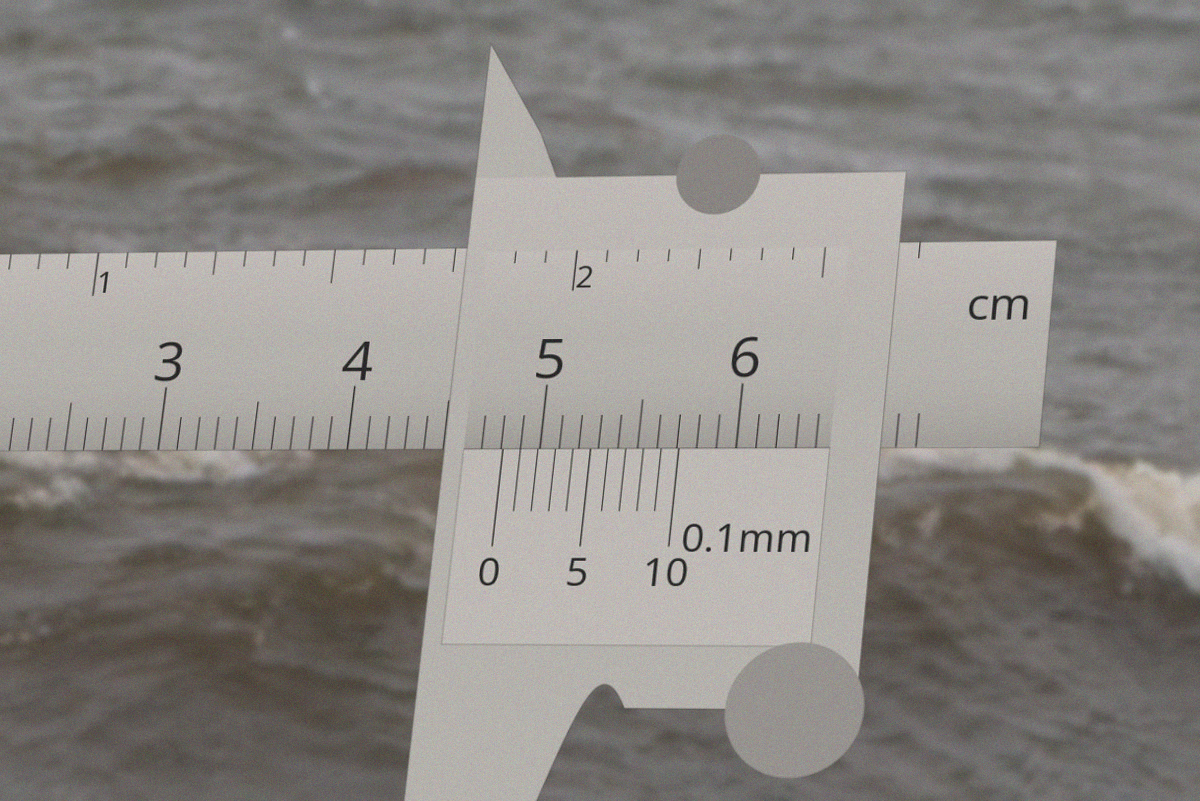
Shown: 48.1,mm
